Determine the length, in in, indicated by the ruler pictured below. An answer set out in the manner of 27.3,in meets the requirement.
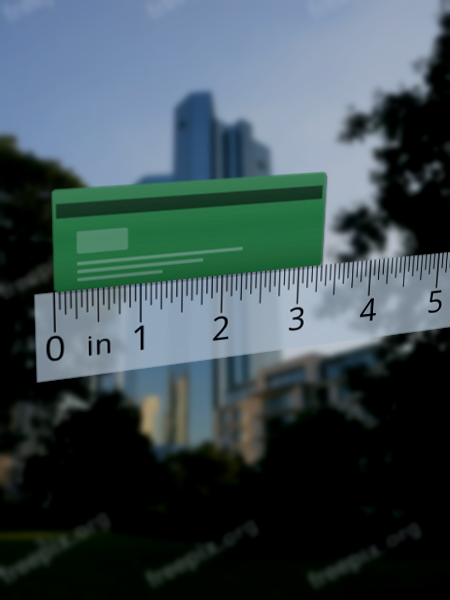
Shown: 3.3125,in
